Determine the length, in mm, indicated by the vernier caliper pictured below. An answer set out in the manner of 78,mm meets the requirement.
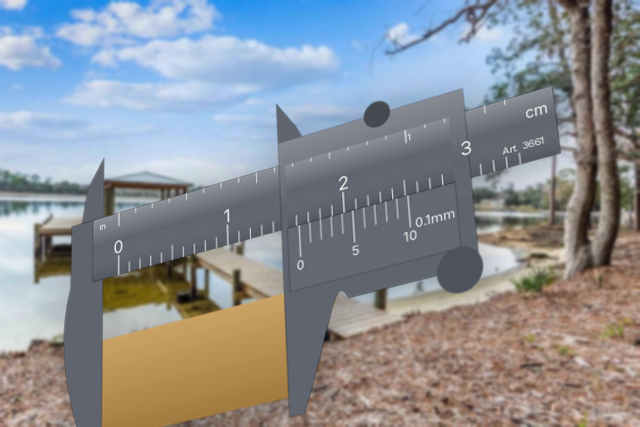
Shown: 16.2,mm
